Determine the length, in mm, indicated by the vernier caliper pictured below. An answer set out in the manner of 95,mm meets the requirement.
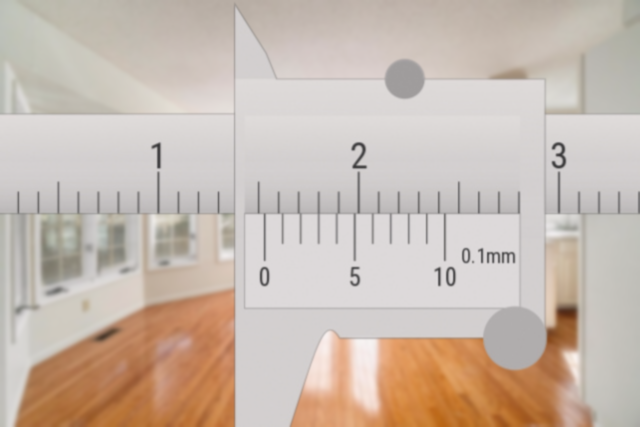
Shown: 15.3,mm
